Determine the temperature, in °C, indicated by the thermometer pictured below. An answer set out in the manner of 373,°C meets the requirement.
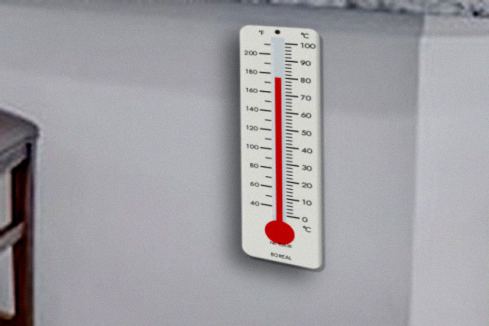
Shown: 80,°C
